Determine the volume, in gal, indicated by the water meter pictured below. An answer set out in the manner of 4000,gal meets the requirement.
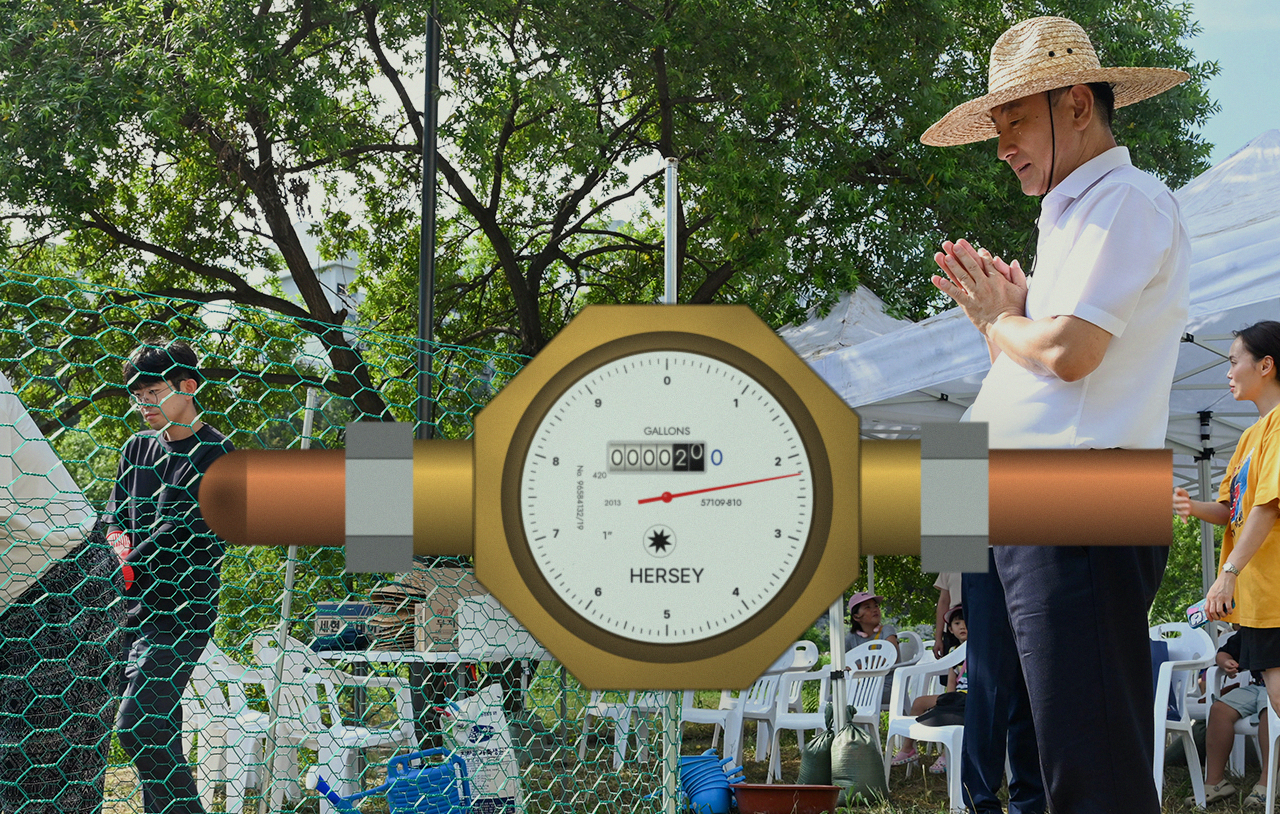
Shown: 202.2,gal
